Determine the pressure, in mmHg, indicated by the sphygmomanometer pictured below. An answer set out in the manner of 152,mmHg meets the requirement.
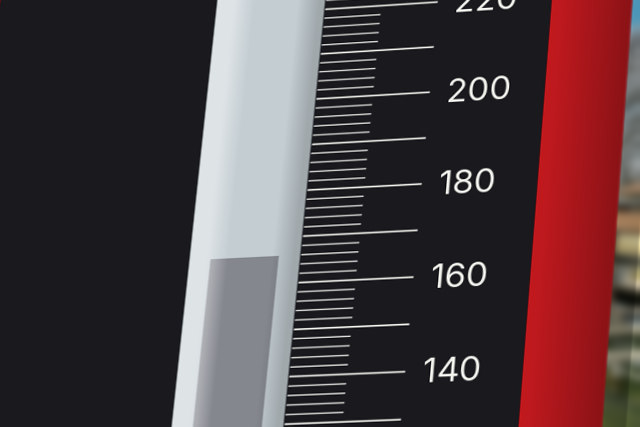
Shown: 166,mmHg
